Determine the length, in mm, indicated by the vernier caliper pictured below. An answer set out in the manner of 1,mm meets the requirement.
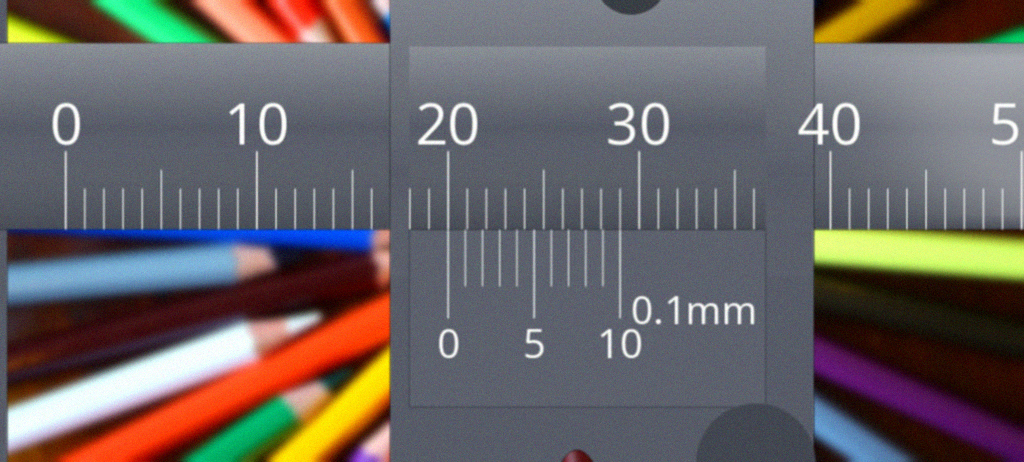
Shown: 20.0,mm
